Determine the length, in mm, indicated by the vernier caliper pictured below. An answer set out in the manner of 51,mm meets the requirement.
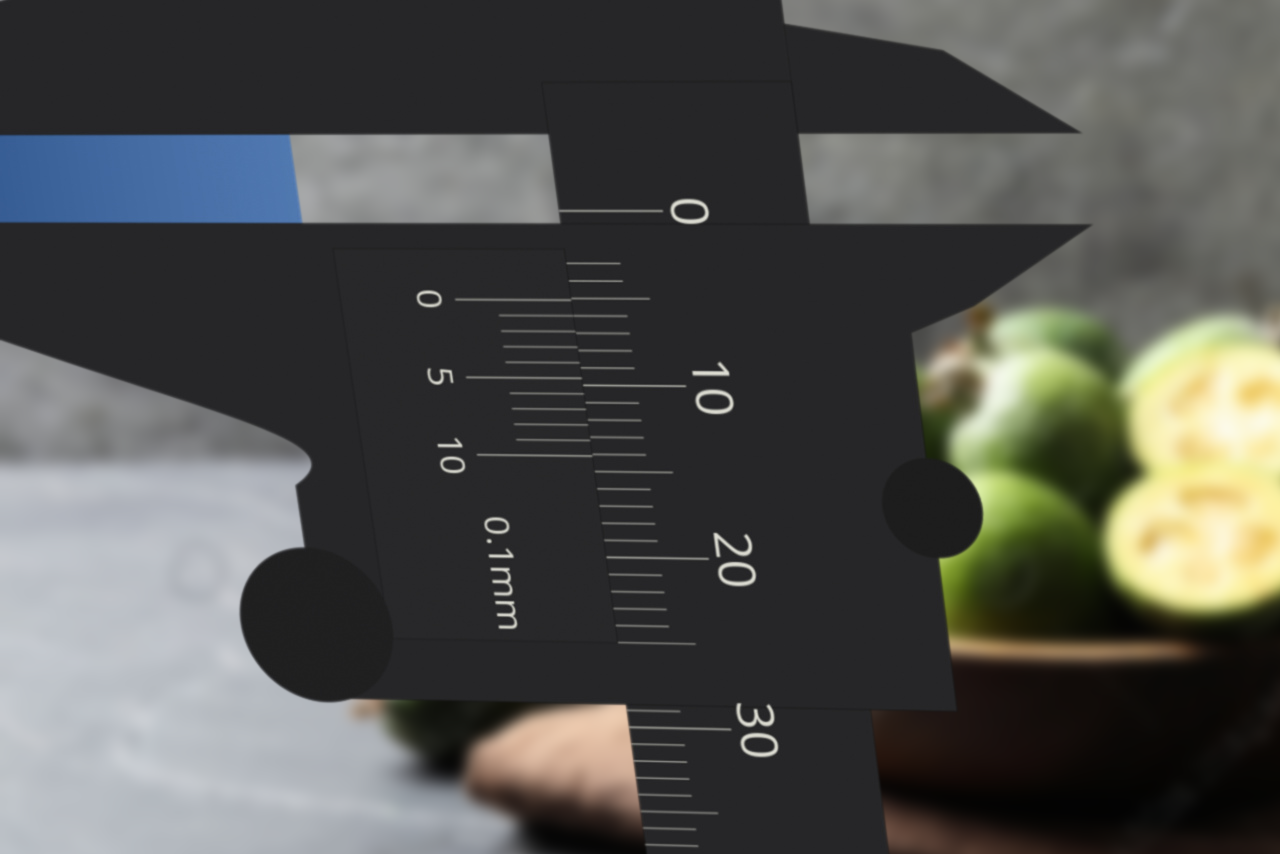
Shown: 5.1,mm
